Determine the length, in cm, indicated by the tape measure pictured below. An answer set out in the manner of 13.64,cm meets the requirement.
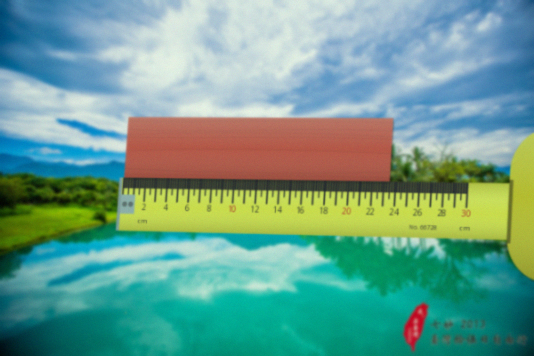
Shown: 23.5,cm
